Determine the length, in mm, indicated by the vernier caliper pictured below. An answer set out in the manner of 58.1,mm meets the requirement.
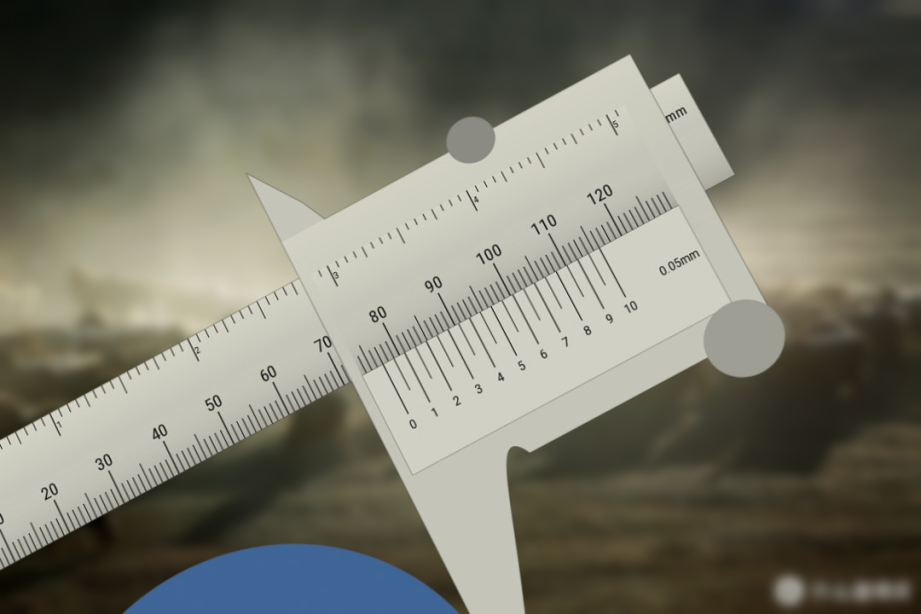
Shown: 77.0,mm
